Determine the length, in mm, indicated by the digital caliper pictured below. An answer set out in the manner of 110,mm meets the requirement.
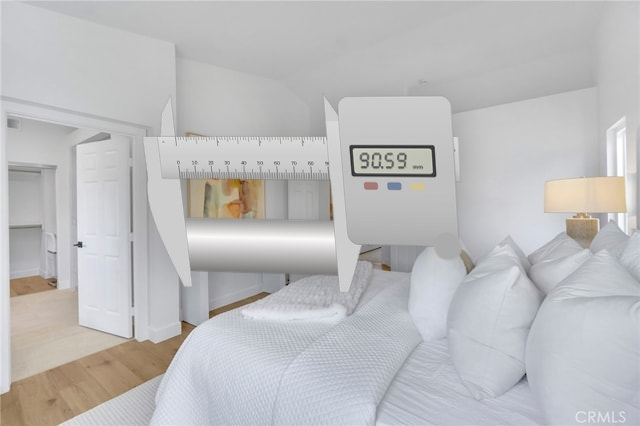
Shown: 90.59,mm
